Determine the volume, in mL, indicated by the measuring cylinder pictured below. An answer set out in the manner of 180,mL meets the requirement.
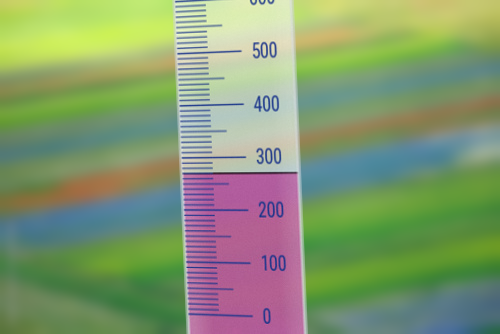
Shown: 270,mL
